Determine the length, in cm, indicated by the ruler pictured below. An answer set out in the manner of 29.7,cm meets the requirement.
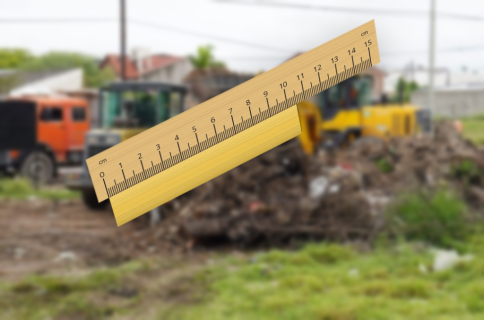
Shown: 10.5,cm
